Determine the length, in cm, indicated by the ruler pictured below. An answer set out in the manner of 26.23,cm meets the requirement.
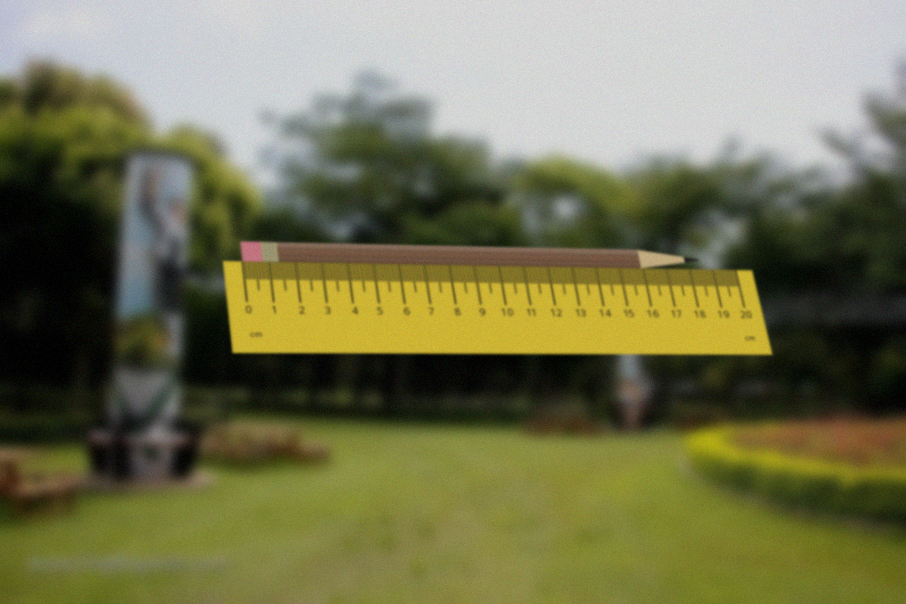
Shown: 18.5,cm
